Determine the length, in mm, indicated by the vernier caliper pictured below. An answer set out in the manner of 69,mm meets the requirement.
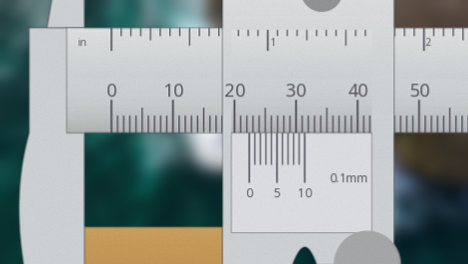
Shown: 22.4,mm
